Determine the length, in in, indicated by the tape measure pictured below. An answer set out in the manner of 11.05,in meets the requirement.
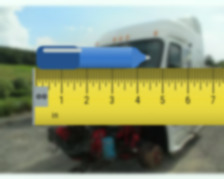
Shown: 4.5,in
